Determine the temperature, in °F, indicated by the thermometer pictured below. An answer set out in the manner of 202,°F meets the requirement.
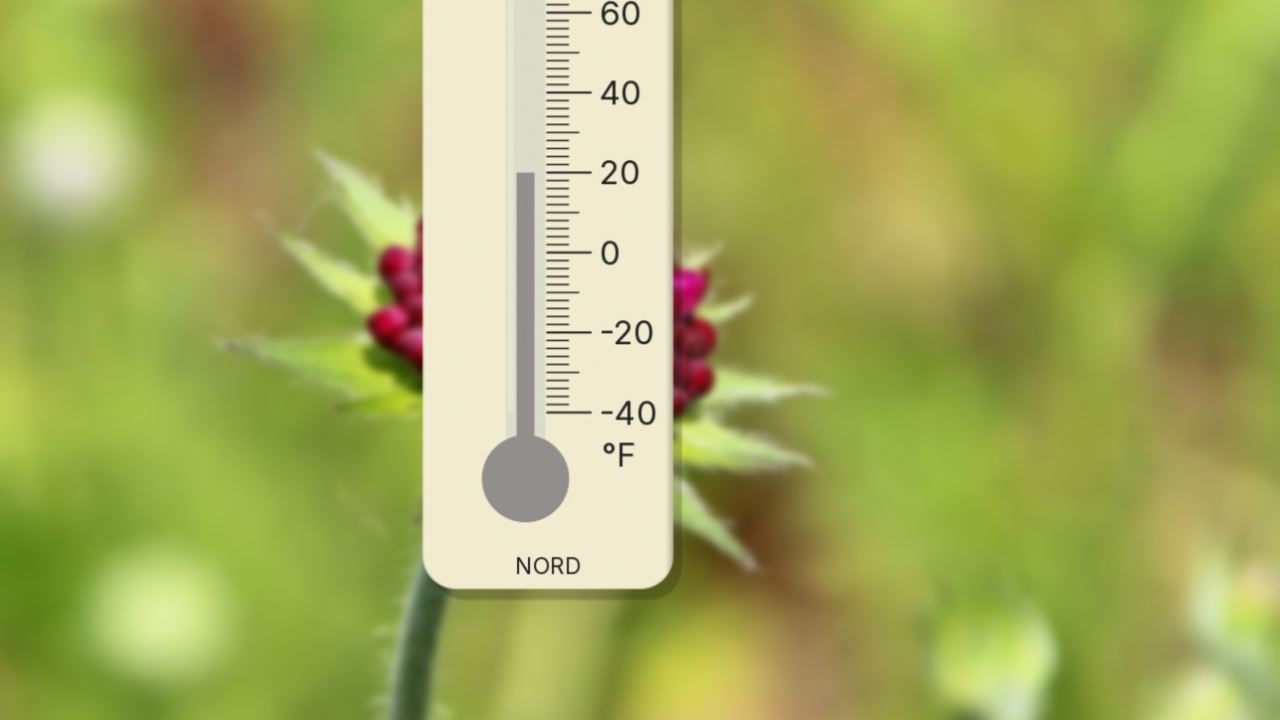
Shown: 20,°F
